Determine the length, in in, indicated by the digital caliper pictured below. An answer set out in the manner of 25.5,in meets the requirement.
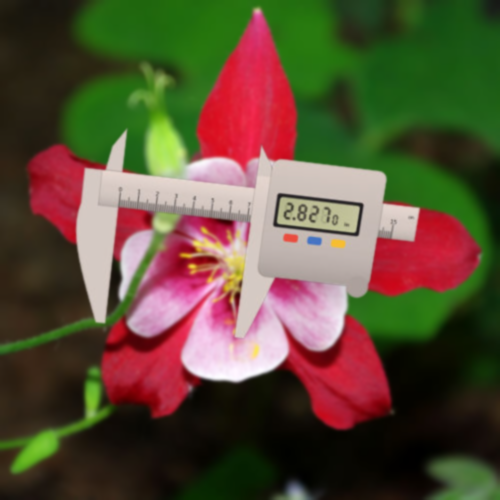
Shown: 2.8270,in
